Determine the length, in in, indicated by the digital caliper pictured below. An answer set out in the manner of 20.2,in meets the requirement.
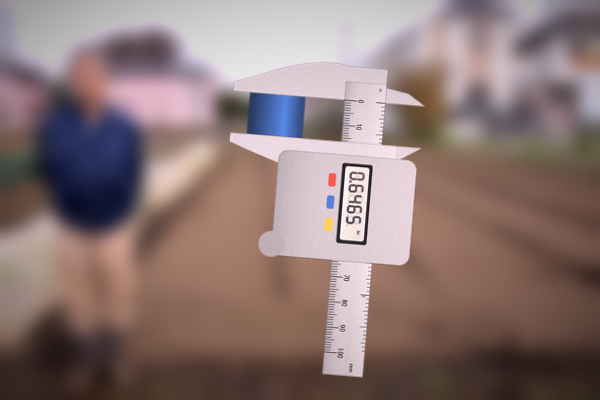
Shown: 0.6465,in
